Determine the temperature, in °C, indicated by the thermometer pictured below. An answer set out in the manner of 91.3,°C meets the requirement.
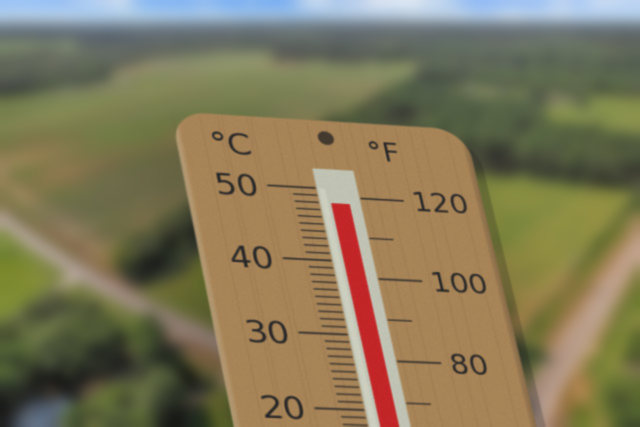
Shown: 48,°C
